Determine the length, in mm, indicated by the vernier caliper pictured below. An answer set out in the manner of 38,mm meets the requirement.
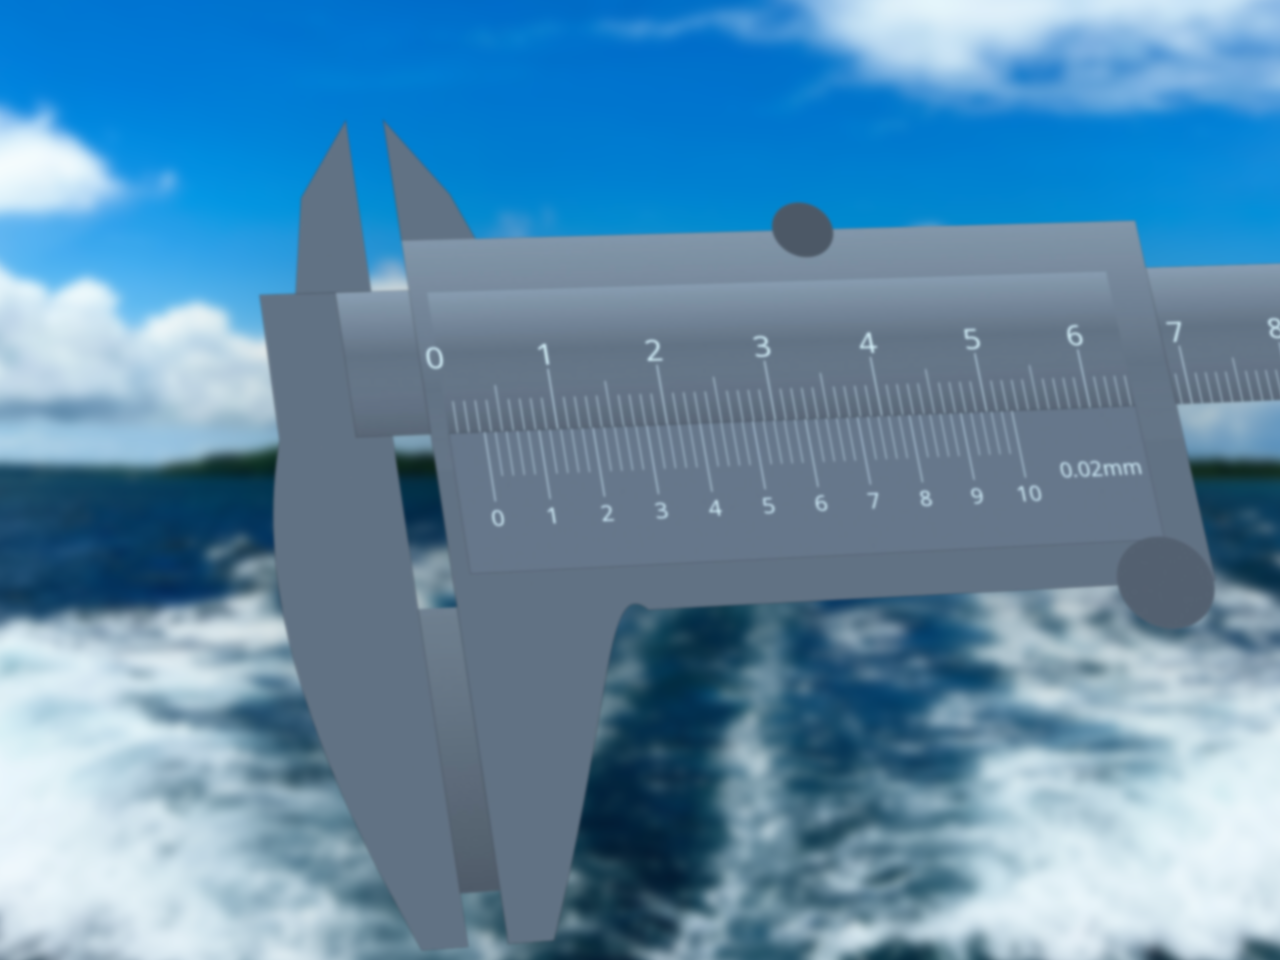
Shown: 3.4,mm
